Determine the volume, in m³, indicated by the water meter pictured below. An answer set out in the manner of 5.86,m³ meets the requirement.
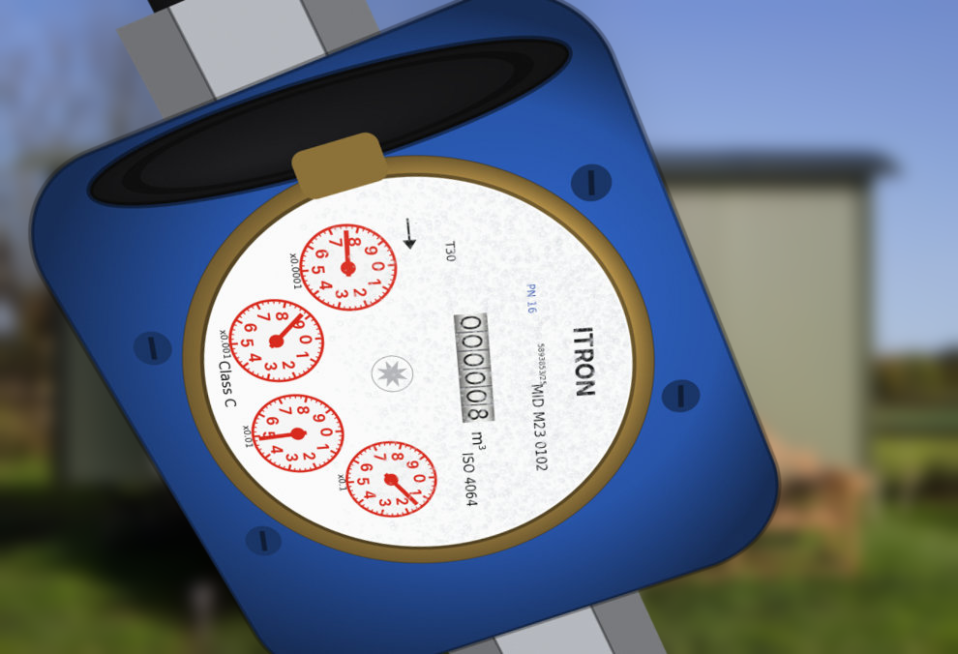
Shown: 8.1487,m³
